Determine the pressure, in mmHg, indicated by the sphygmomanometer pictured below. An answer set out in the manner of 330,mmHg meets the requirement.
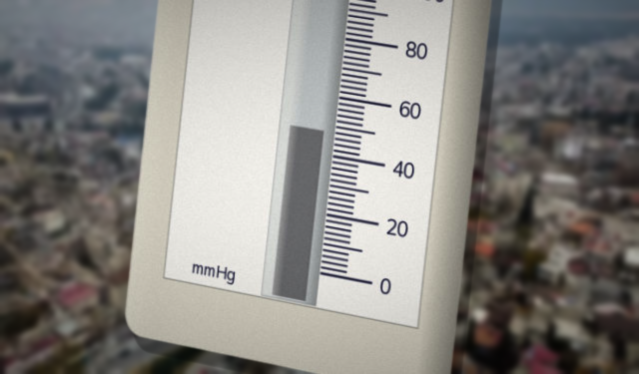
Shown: 48,mmHg
